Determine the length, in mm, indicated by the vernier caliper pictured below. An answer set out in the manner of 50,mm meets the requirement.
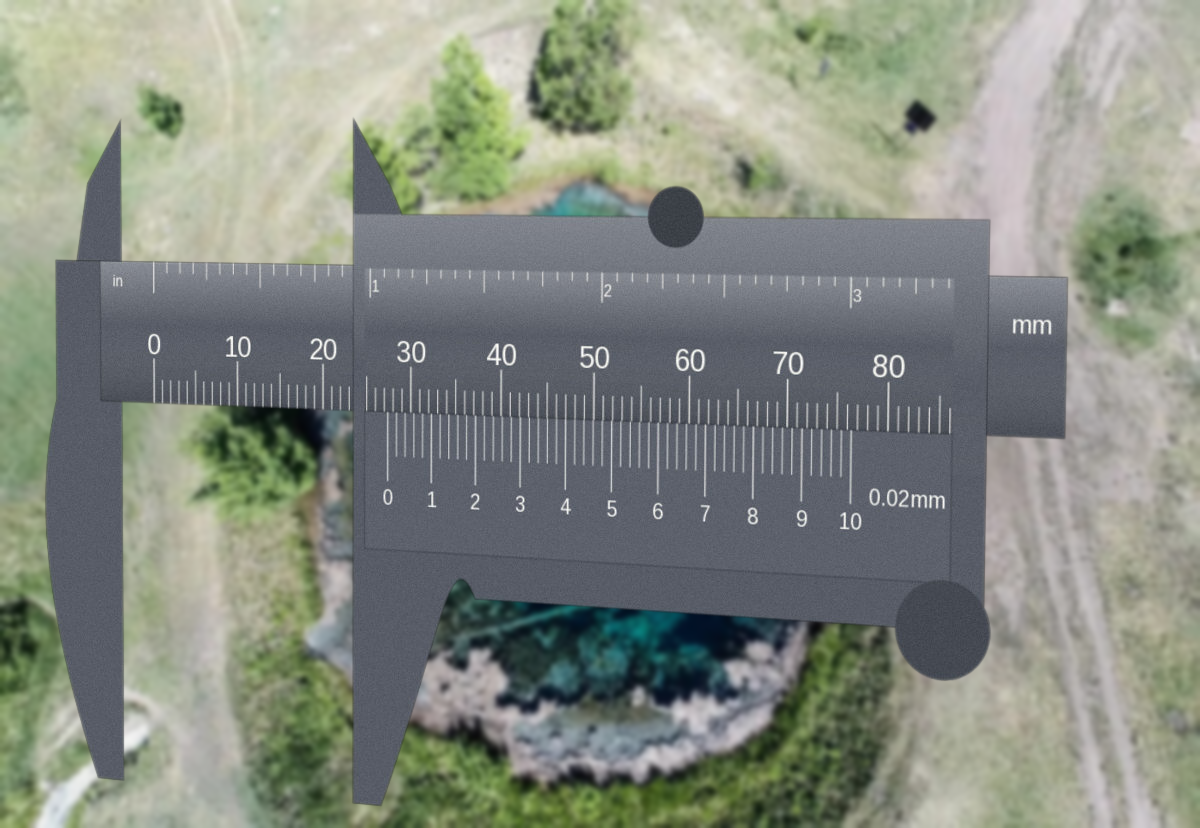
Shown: 27.4,mm
